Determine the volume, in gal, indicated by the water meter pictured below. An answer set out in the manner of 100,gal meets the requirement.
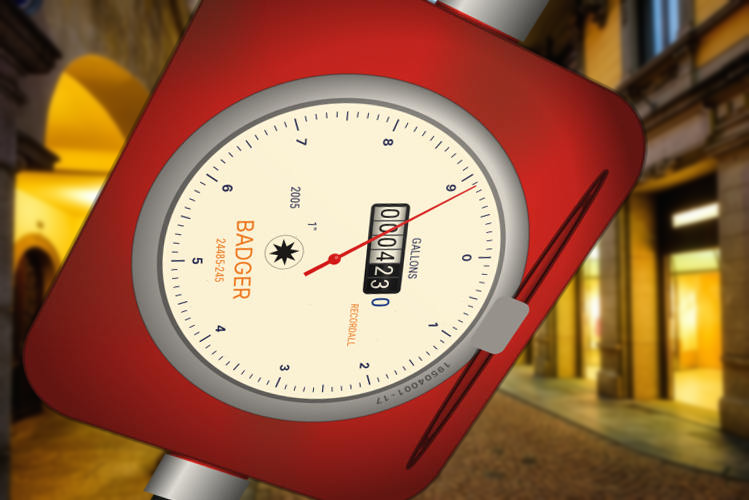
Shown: 4229.1,gal
